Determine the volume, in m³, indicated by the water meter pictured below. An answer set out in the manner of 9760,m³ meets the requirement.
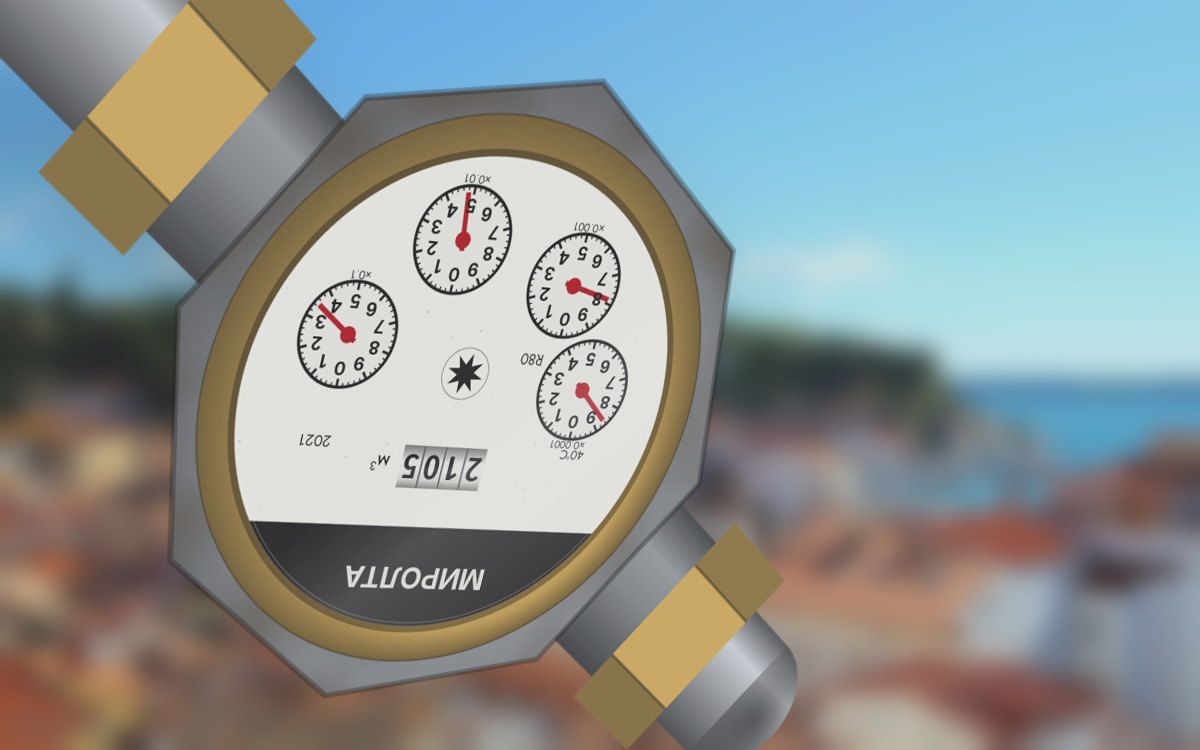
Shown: 2105.3478,m³
